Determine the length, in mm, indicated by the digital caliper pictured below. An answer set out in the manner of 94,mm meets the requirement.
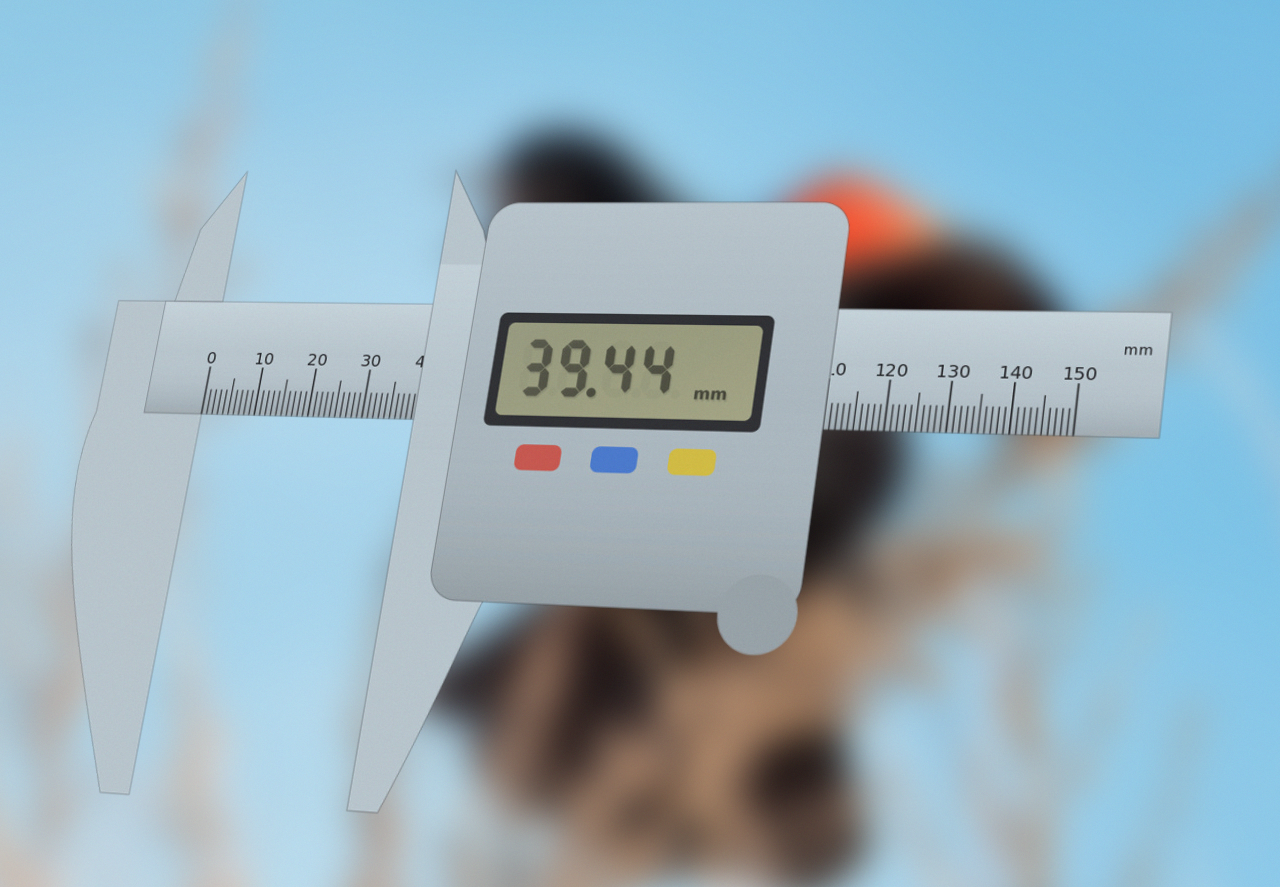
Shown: 39.44,mm
